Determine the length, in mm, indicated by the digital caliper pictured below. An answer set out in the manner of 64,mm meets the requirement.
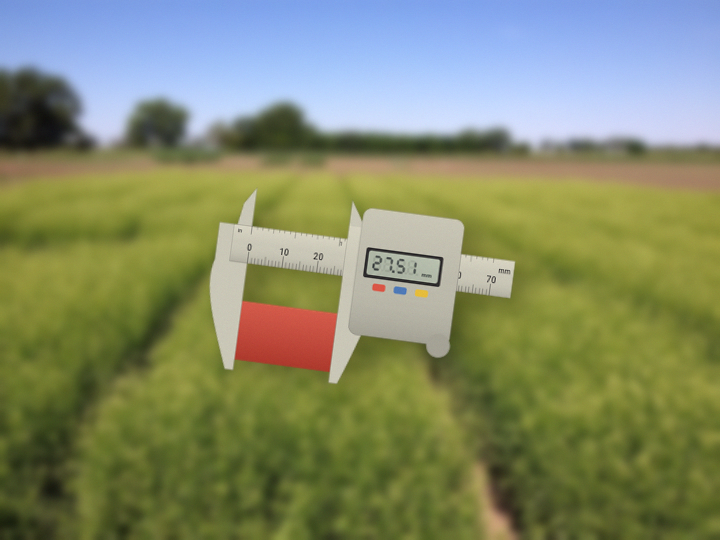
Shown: 27.51,mm
